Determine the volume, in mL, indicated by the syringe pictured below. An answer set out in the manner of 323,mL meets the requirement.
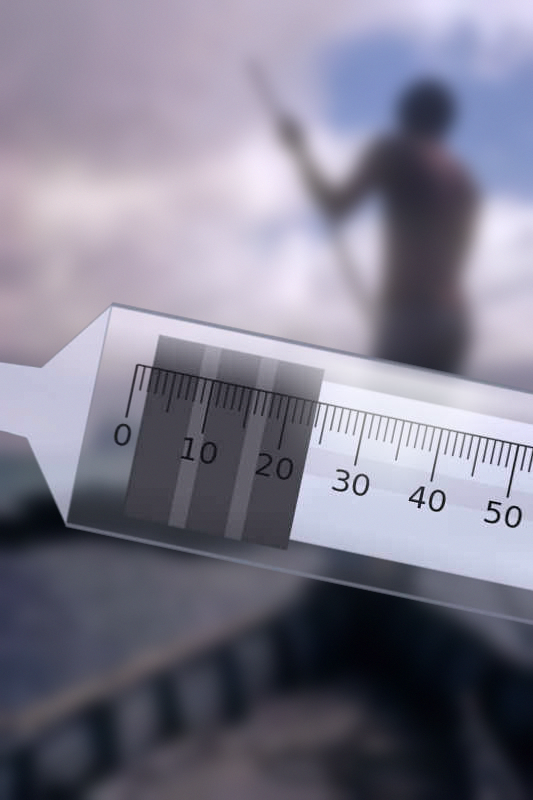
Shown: 2,mL
